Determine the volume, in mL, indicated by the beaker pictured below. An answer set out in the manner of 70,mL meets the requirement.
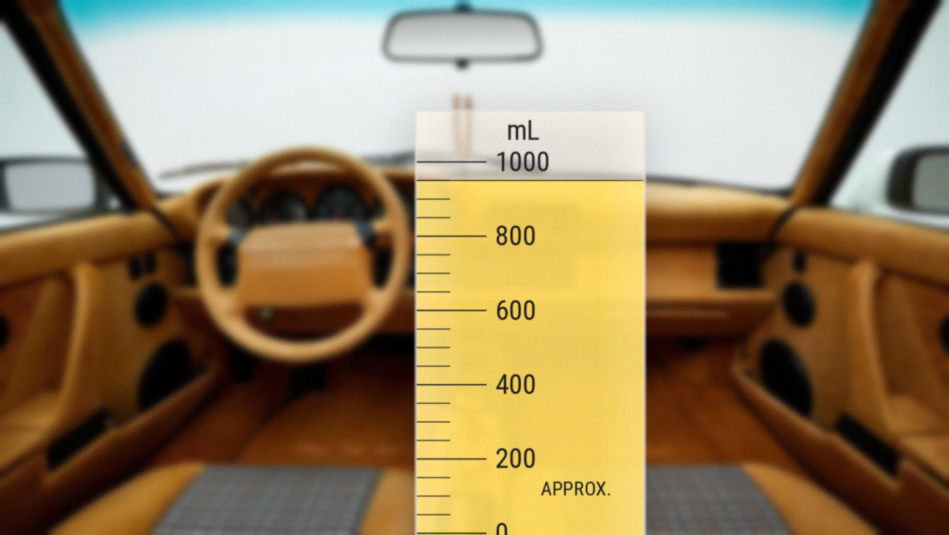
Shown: 950,mL
